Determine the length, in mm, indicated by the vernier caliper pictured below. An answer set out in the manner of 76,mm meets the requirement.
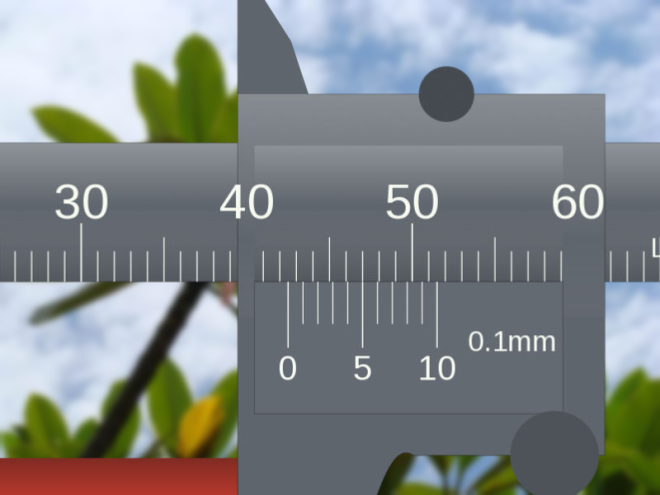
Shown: 42.5,mm
